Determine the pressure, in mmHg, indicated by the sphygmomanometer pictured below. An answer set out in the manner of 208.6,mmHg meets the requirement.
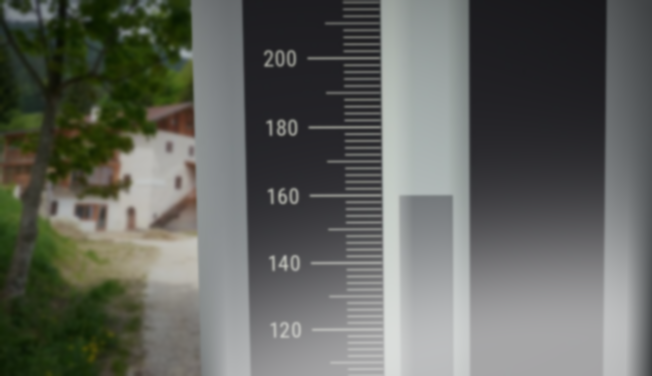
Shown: 160,mmHg
